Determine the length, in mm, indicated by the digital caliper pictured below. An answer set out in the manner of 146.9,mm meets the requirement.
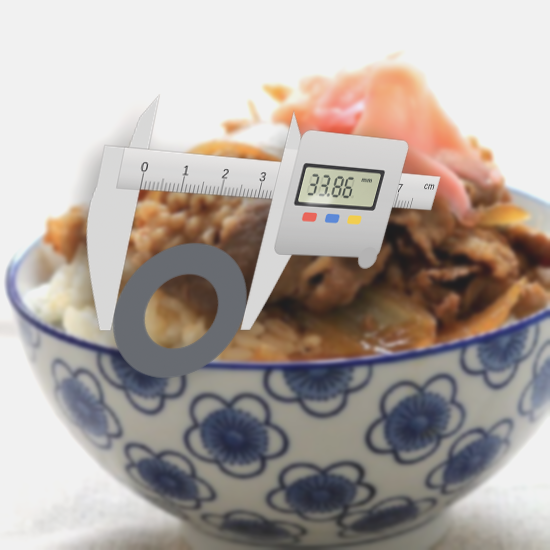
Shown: 33.86,mm
